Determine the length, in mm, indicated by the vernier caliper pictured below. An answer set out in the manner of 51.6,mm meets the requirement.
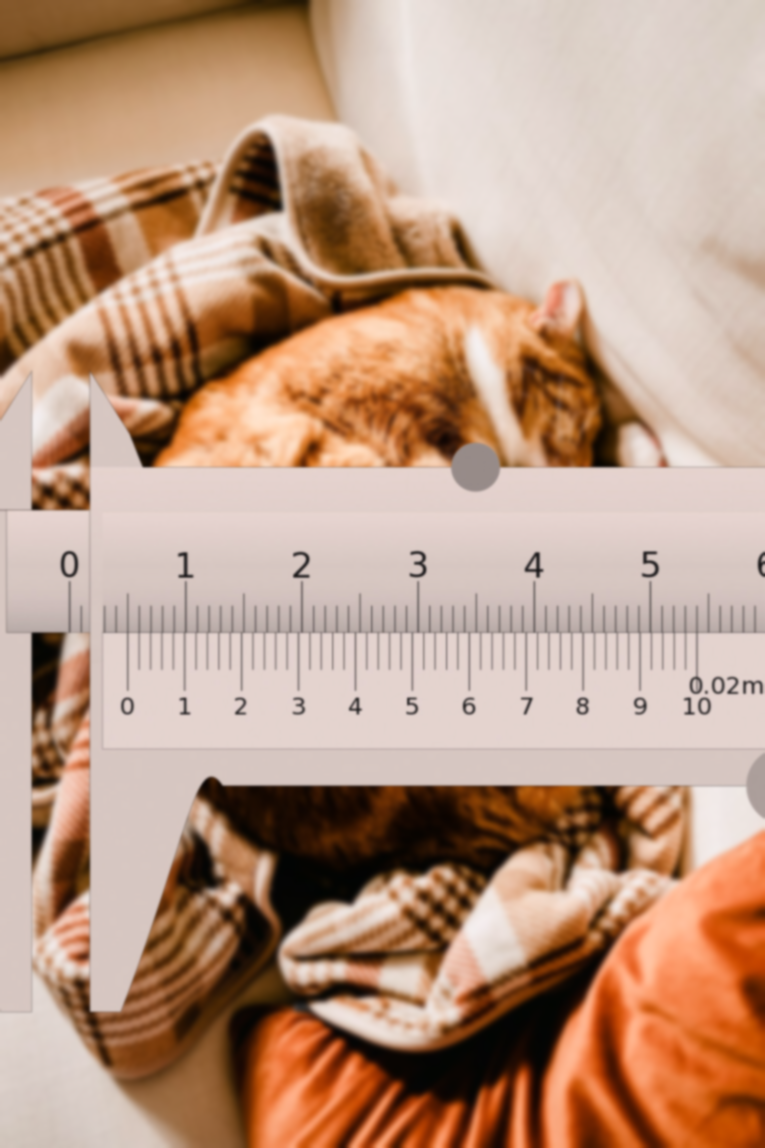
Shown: 5.0,mm
